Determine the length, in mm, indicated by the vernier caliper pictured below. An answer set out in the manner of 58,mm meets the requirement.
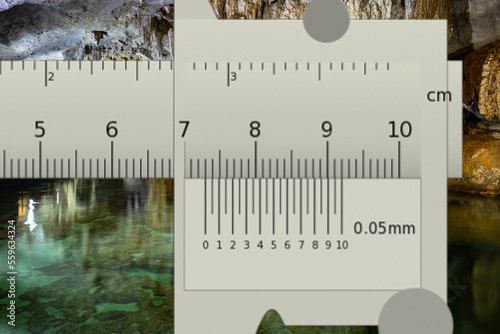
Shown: 73.0,mm
